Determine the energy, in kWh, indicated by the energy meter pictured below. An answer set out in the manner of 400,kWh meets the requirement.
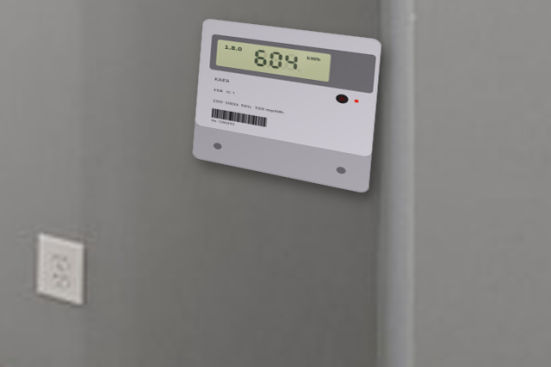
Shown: 604,kWh
